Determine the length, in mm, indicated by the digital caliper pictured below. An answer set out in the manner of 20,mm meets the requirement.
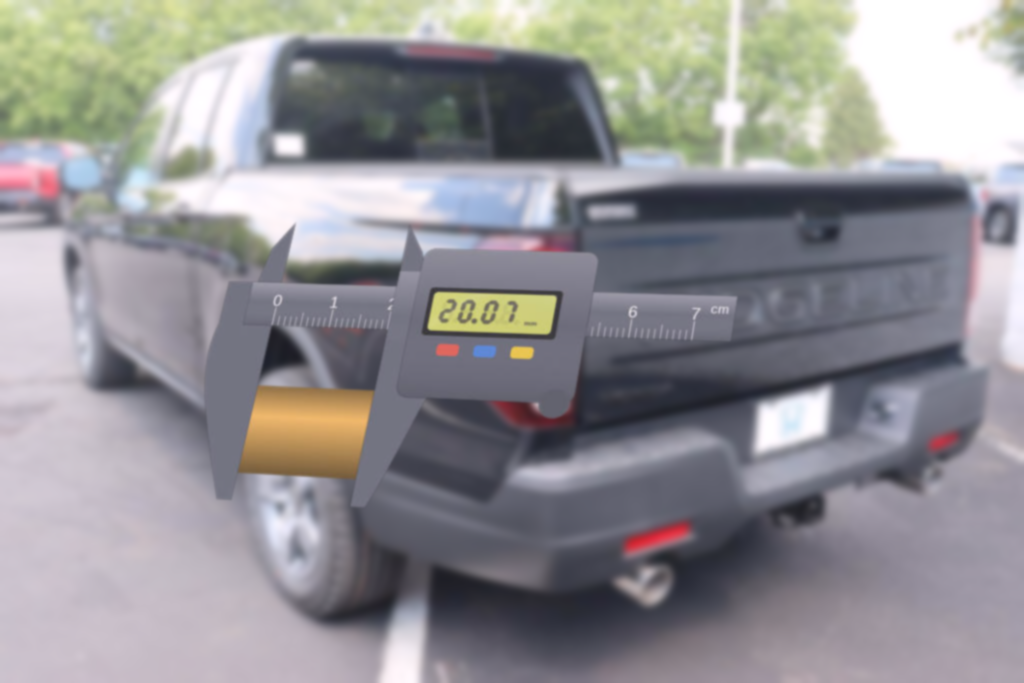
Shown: 20.07,mm
